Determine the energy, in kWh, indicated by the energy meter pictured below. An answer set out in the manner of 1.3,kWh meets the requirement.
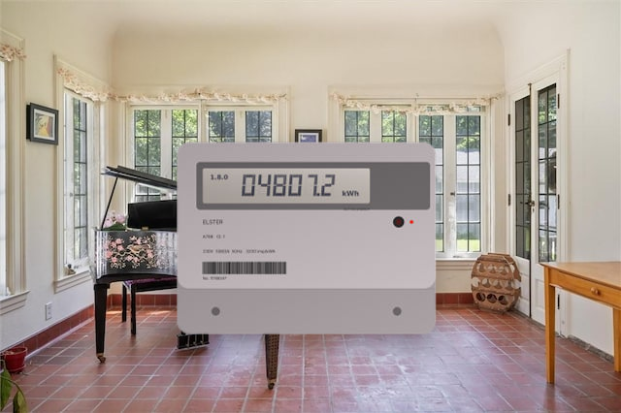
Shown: 4807.2,kWh
